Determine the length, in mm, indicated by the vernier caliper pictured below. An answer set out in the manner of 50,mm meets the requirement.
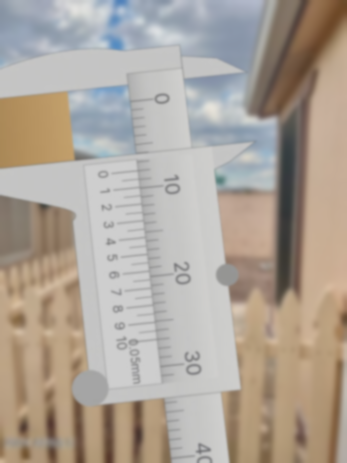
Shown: 8.0,mm
